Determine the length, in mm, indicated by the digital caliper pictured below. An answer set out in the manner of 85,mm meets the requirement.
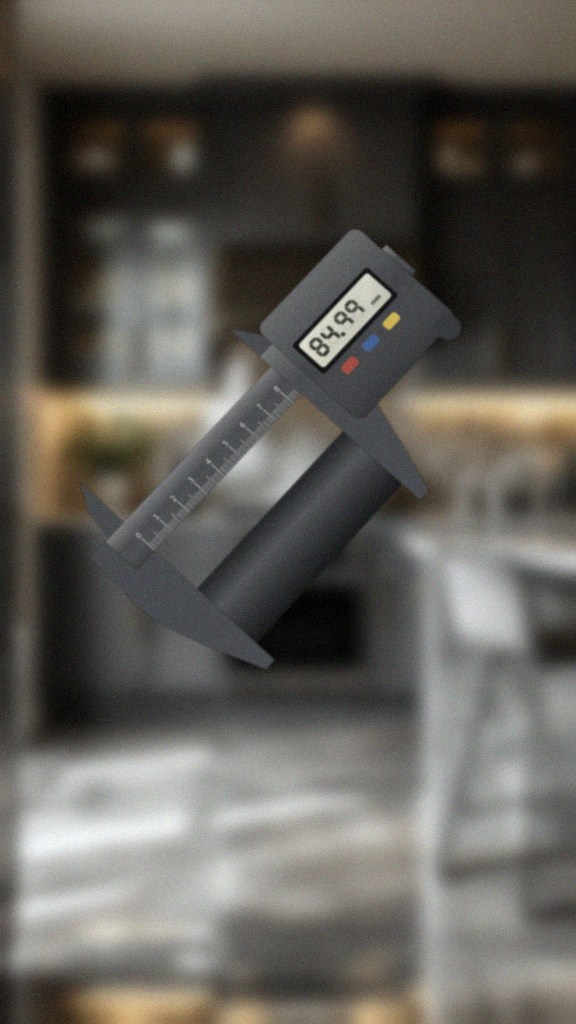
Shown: 84.99,mm
